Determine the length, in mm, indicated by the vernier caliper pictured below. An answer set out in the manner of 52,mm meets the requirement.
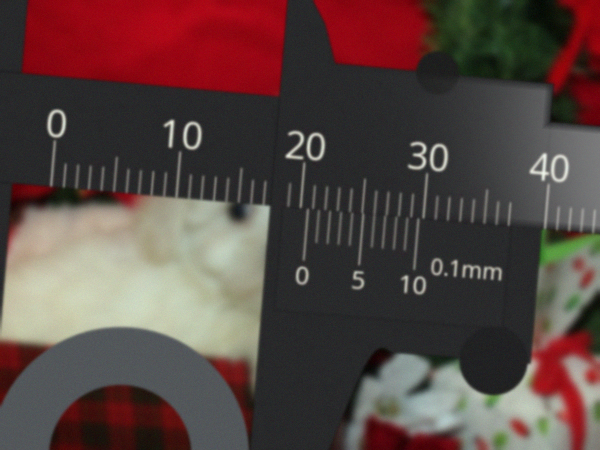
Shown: 20.6,mm
